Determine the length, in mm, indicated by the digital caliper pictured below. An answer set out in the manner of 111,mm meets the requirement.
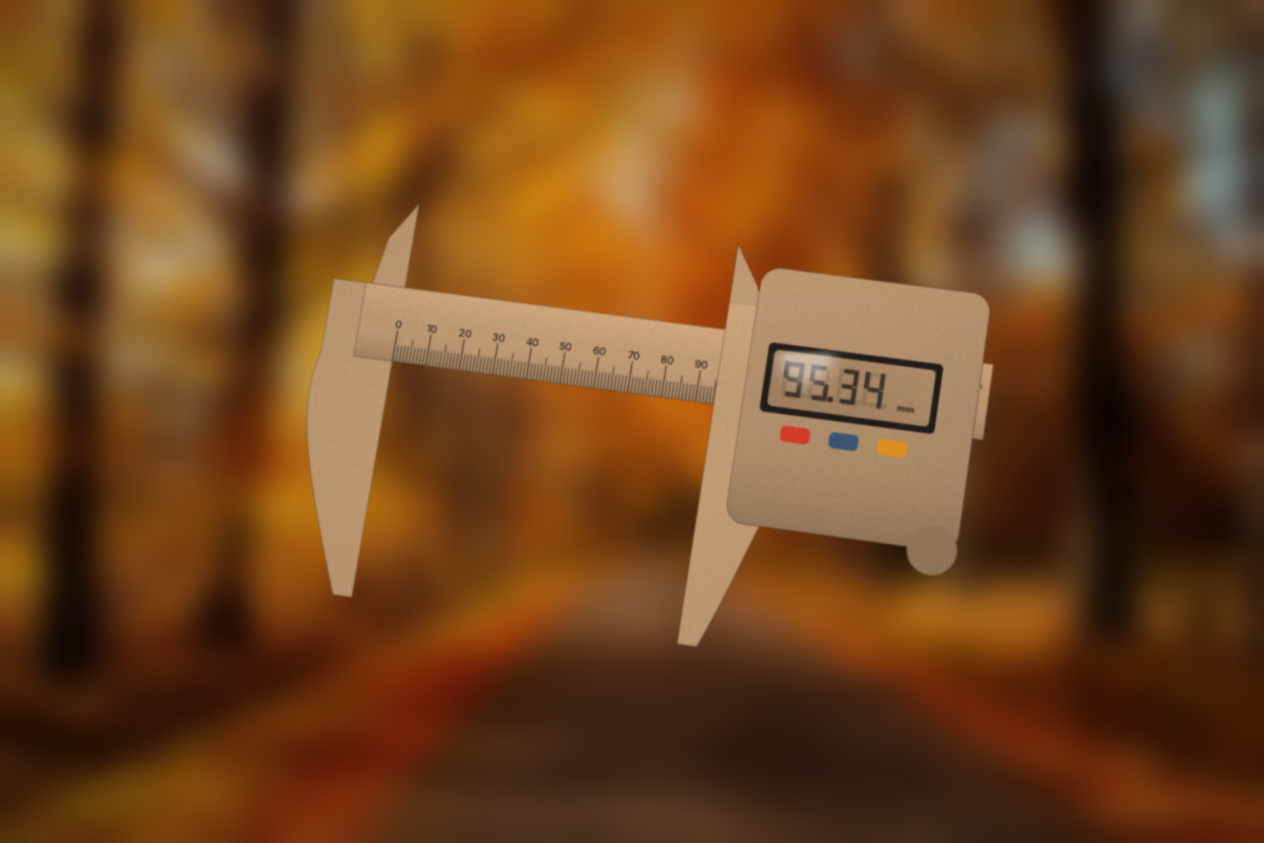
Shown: 95.34,mm
